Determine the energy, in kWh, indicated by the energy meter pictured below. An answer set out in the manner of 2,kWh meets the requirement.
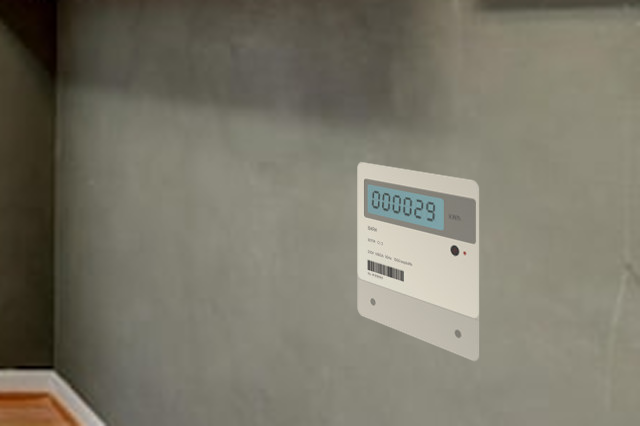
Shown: 29,kWh
